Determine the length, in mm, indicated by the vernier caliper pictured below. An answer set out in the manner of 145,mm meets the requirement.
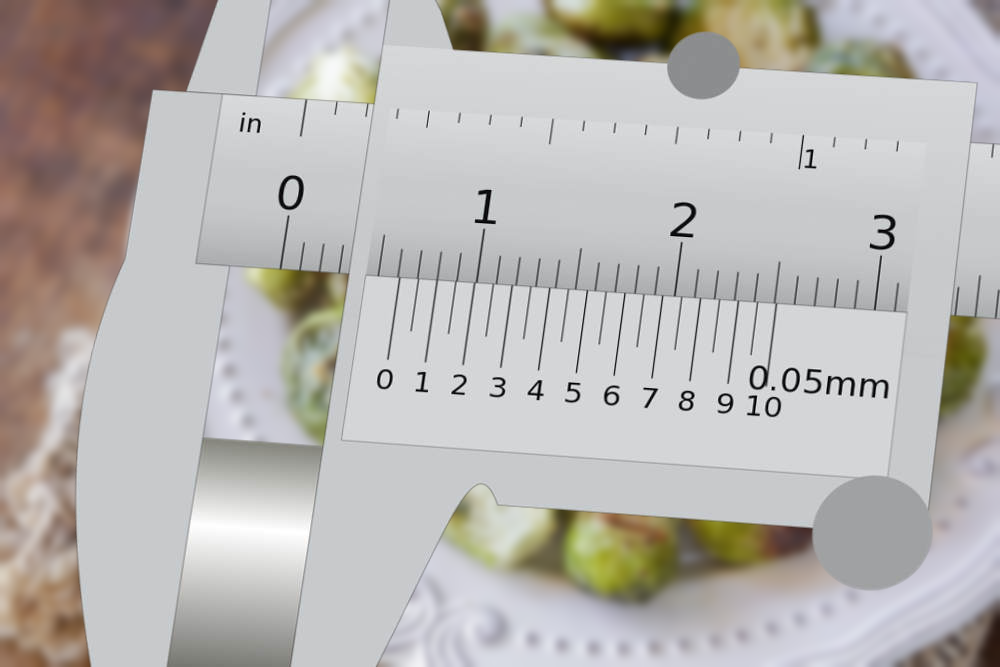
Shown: 6.1,mm
